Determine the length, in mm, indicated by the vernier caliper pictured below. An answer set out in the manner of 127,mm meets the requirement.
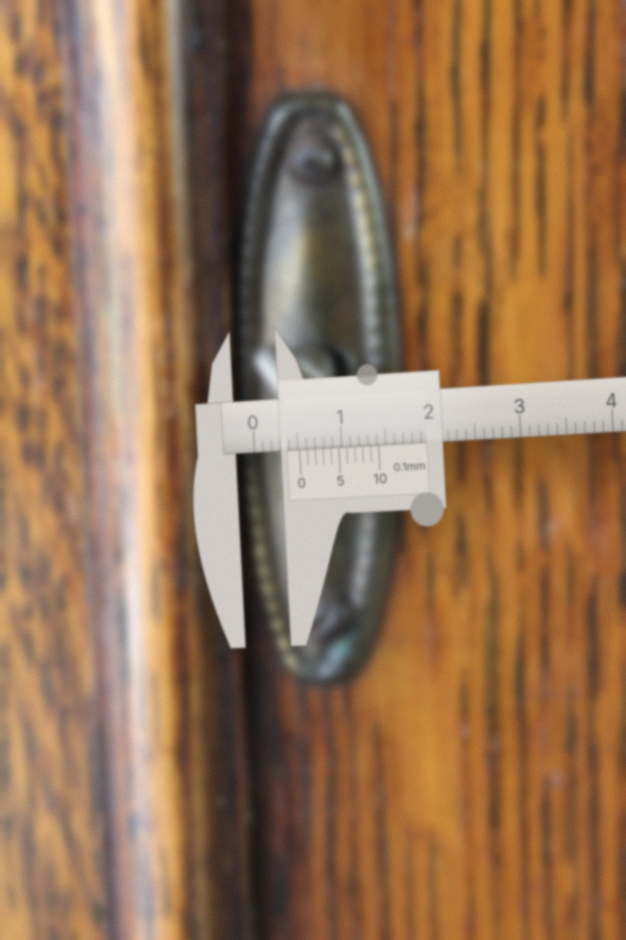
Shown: 5.2,mm
